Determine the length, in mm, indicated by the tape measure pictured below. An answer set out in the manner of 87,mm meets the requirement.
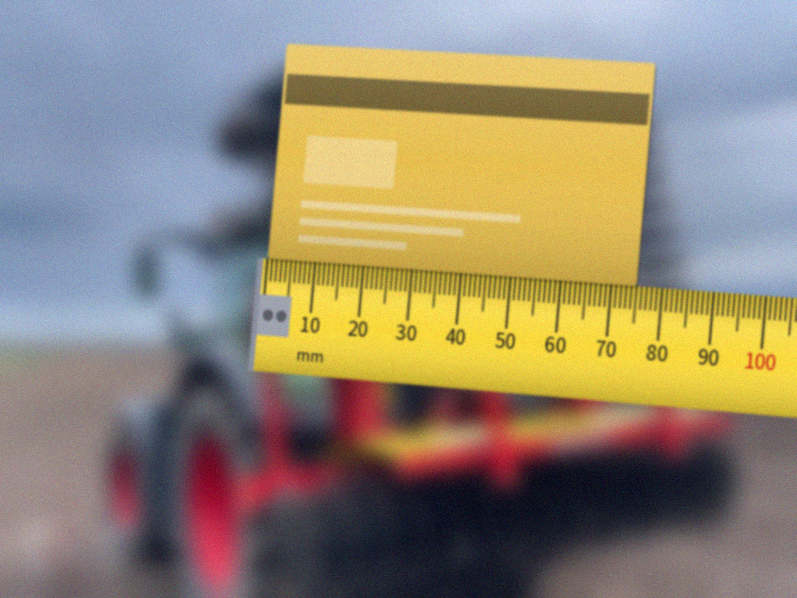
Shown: 75,mm
